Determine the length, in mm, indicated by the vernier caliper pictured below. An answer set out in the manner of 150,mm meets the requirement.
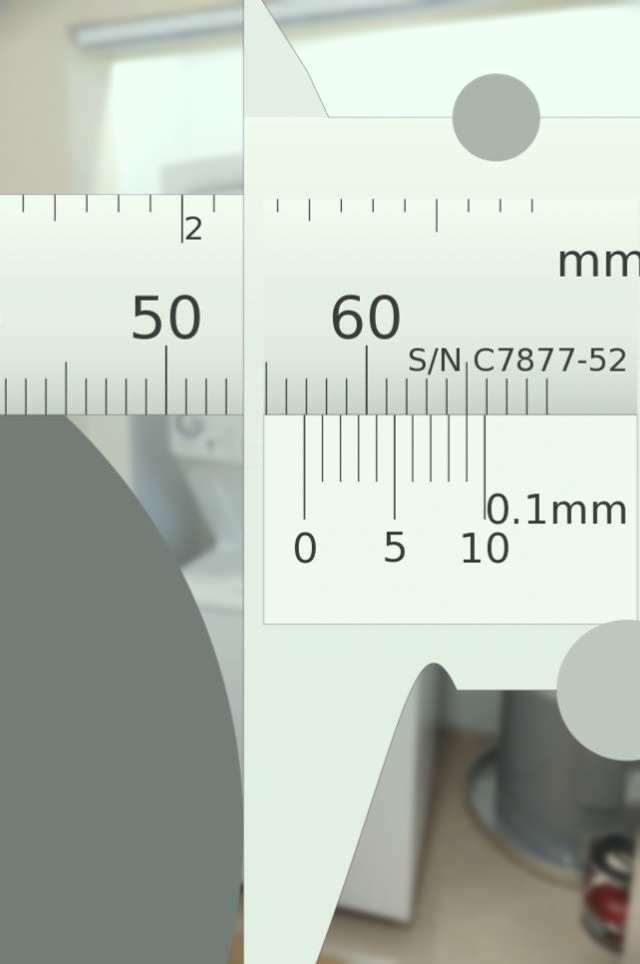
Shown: 56.9,mm
